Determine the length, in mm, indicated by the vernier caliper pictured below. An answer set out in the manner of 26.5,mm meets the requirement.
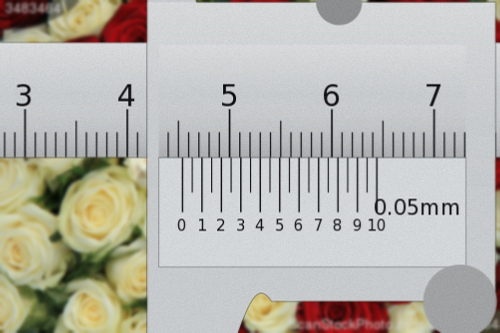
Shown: 45.4,mm
